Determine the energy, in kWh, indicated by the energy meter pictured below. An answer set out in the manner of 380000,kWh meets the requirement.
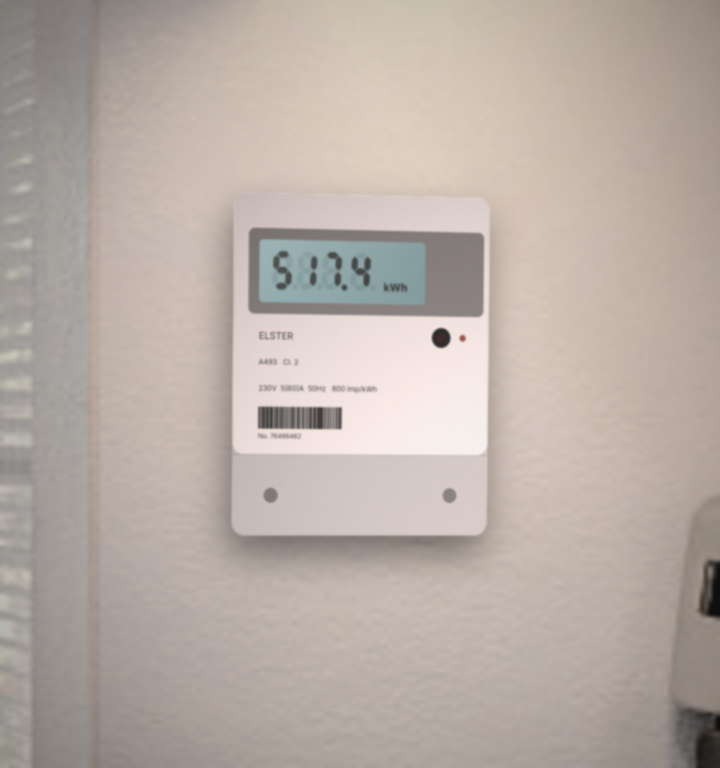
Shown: 517.4,kWh
